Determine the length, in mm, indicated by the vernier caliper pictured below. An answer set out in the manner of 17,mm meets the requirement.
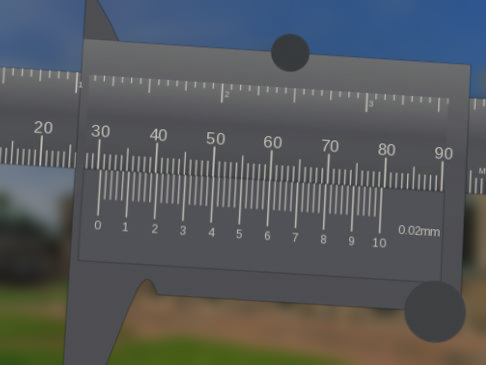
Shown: 30.5,mm
